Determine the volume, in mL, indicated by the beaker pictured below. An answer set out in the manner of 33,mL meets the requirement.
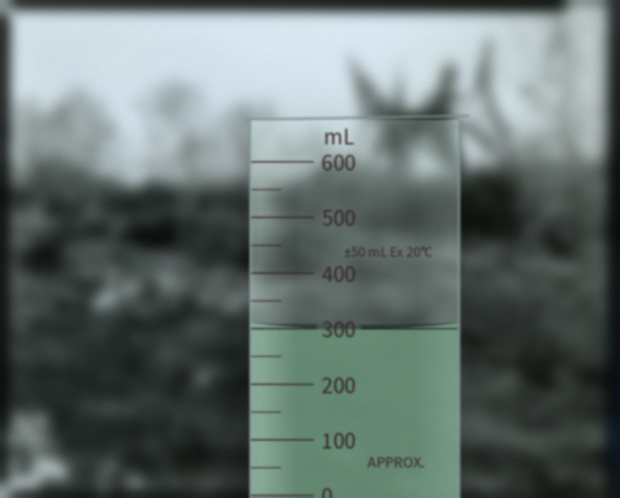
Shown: 300,mL
